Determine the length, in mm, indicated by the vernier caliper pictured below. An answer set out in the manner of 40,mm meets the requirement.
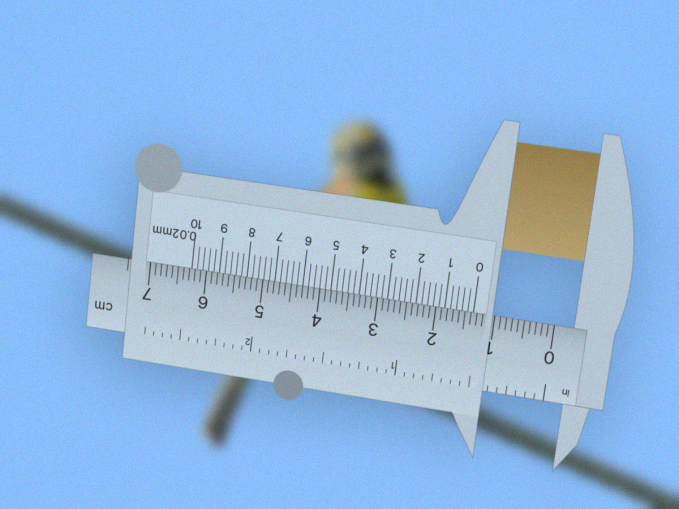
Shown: 13.6,mm
